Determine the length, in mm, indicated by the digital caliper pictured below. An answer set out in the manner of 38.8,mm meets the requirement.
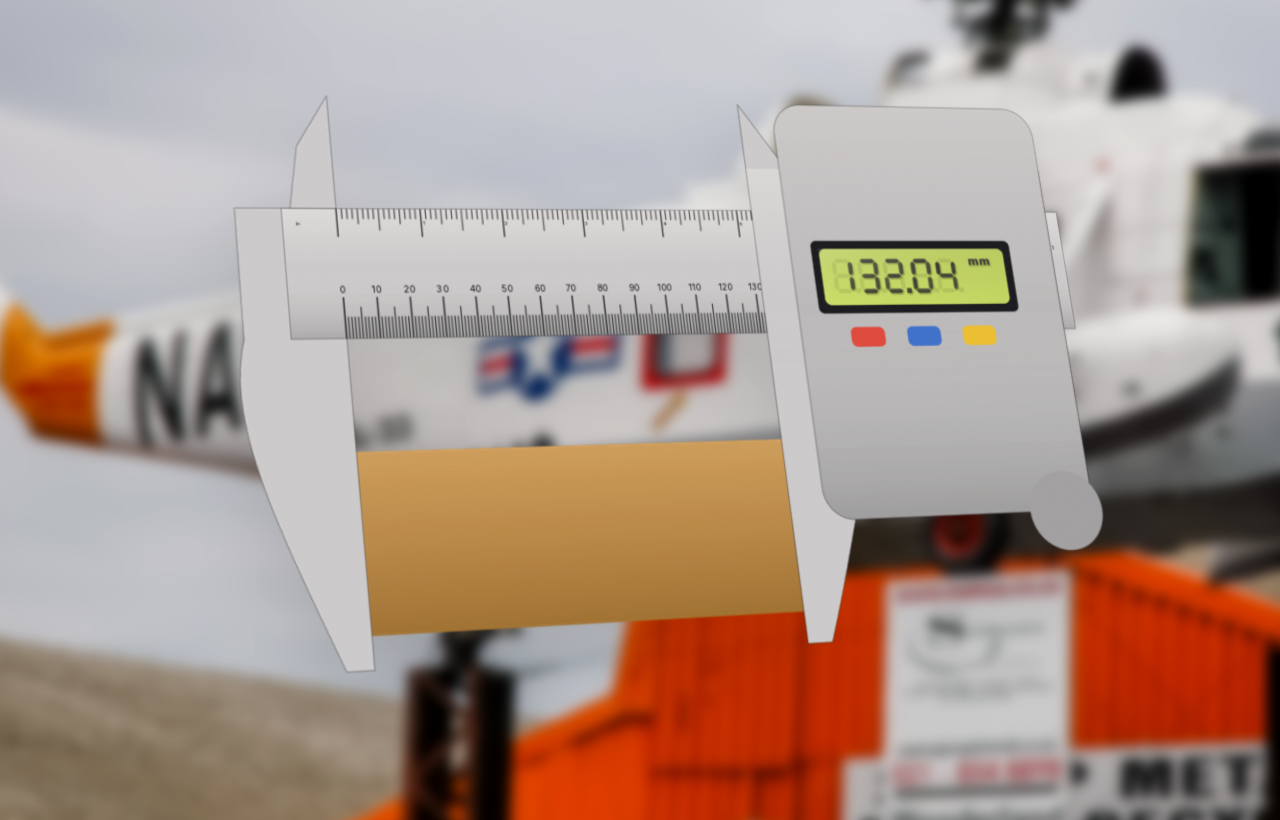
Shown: 132.04,mm
